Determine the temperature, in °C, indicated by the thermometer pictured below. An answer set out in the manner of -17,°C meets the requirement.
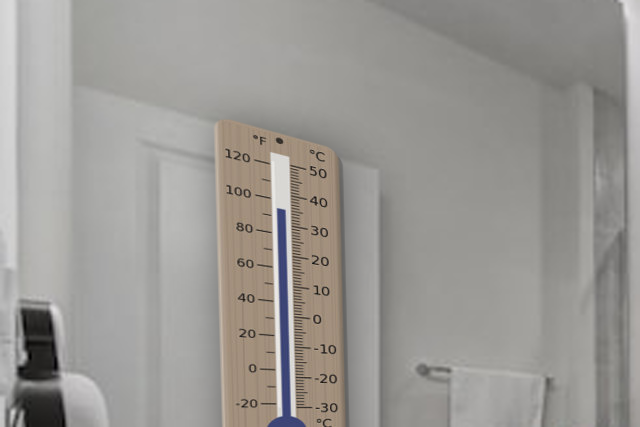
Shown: 35,°C
